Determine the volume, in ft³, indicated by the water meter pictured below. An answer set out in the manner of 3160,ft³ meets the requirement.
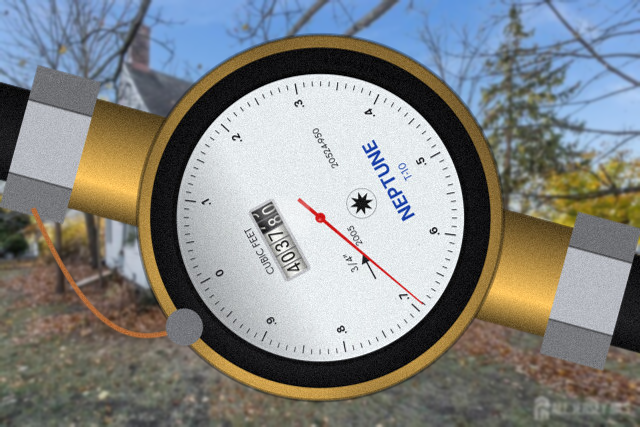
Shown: 403779.69,ft³
